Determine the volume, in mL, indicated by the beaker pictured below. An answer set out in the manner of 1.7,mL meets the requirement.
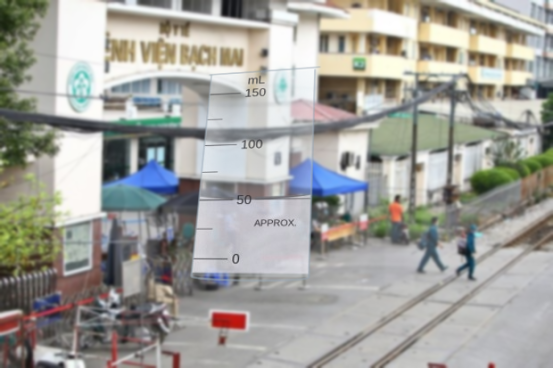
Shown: 50,mL
